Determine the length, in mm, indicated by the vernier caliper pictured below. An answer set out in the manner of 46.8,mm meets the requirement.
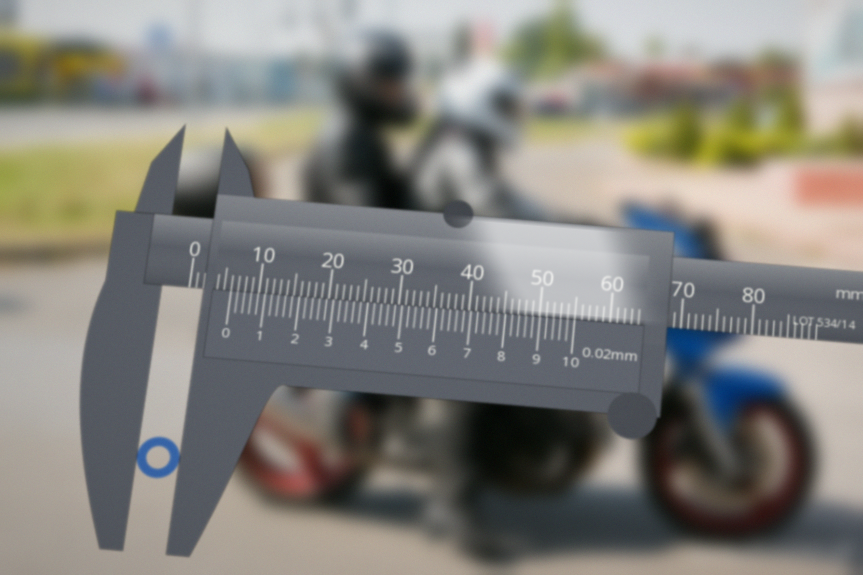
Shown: 6.0,mm
